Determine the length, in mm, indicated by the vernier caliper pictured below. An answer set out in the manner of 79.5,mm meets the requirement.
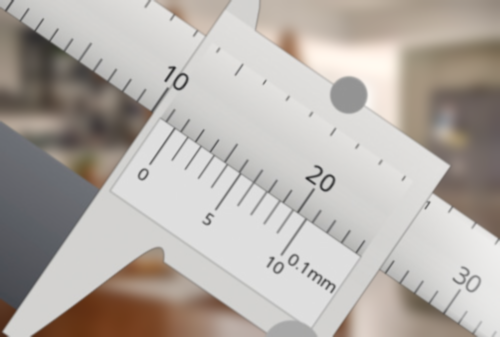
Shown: 11.6,mm
